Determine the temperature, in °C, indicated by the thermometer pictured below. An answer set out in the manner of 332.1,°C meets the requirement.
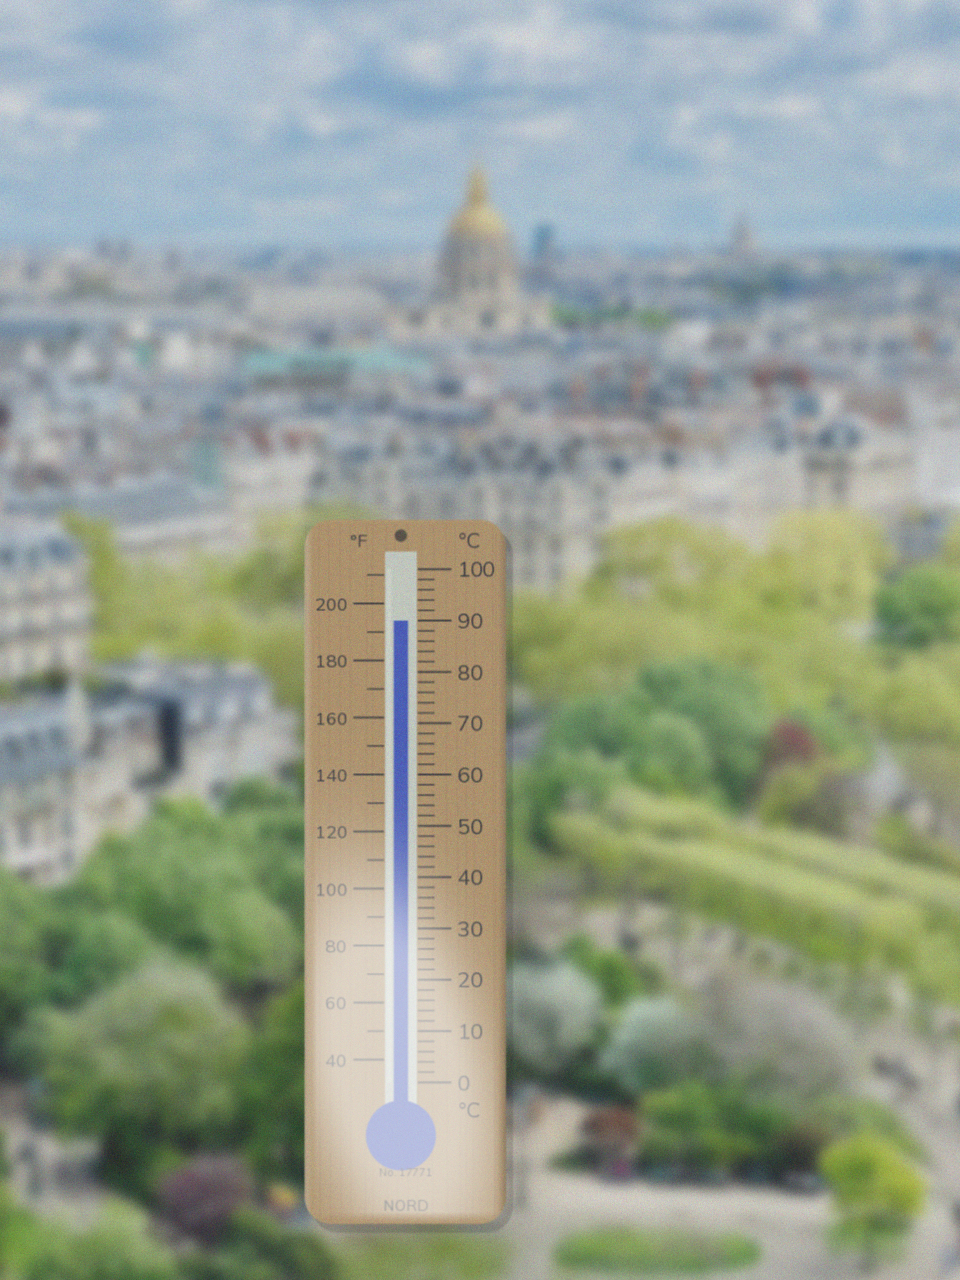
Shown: 90,°C
